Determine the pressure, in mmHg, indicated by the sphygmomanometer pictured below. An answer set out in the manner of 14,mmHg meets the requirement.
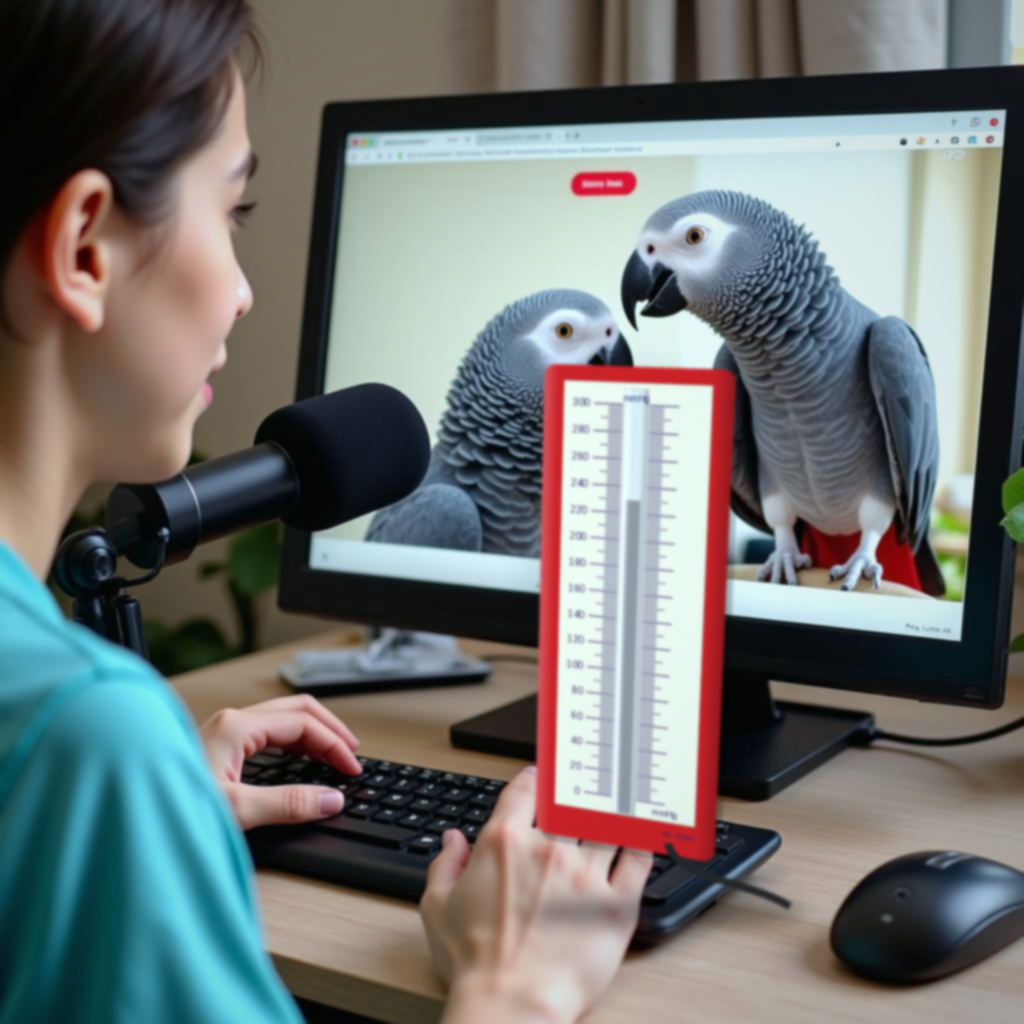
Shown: 230,mmHg
